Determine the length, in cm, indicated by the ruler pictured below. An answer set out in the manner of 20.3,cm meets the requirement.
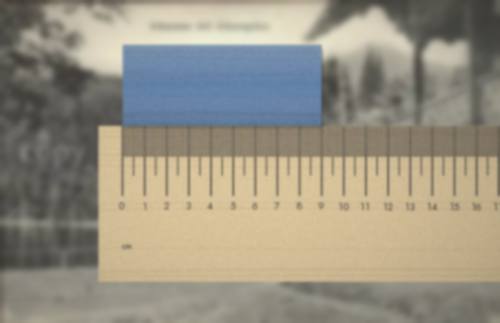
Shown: 9,cm
